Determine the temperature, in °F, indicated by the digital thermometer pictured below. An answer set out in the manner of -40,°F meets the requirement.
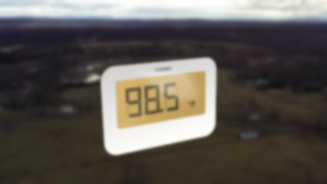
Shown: 98.5,°F
